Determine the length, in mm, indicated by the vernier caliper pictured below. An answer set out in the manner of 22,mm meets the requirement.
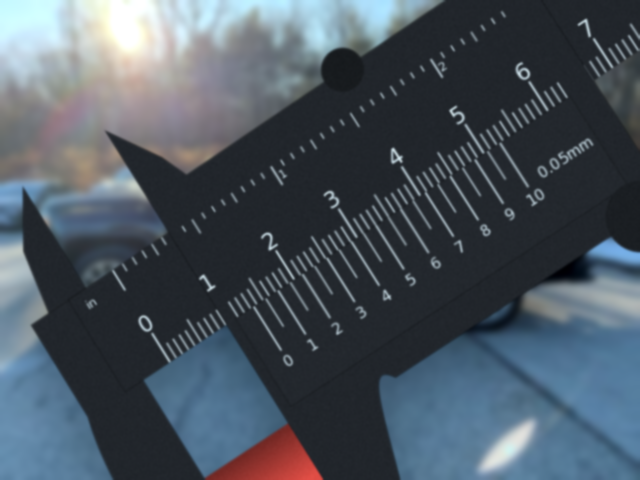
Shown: 13.5,mm
